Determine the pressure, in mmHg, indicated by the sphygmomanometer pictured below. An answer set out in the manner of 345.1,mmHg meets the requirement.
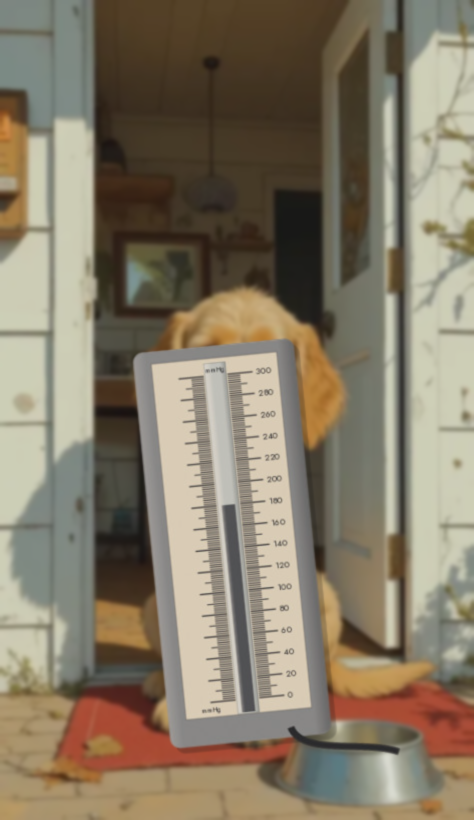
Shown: 180,mmHg
